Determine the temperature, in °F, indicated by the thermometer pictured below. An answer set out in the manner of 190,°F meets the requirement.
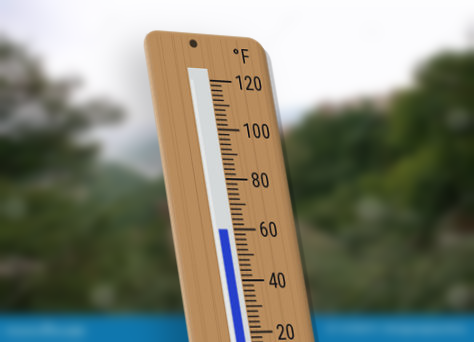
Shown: 60,°F
